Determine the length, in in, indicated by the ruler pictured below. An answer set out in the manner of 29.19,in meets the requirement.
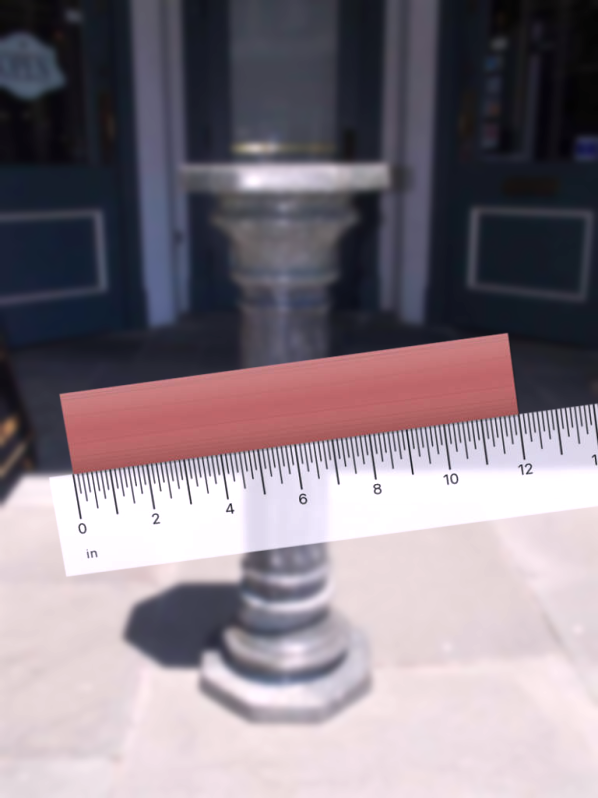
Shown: 12,in
